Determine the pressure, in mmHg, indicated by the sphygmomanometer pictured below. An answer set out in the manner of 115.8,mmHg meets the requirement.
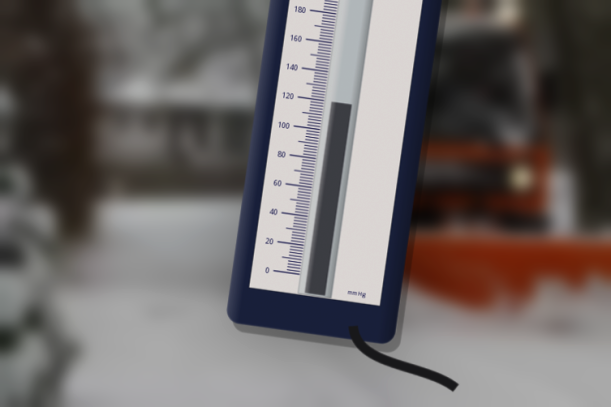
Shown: 120,mmHg
